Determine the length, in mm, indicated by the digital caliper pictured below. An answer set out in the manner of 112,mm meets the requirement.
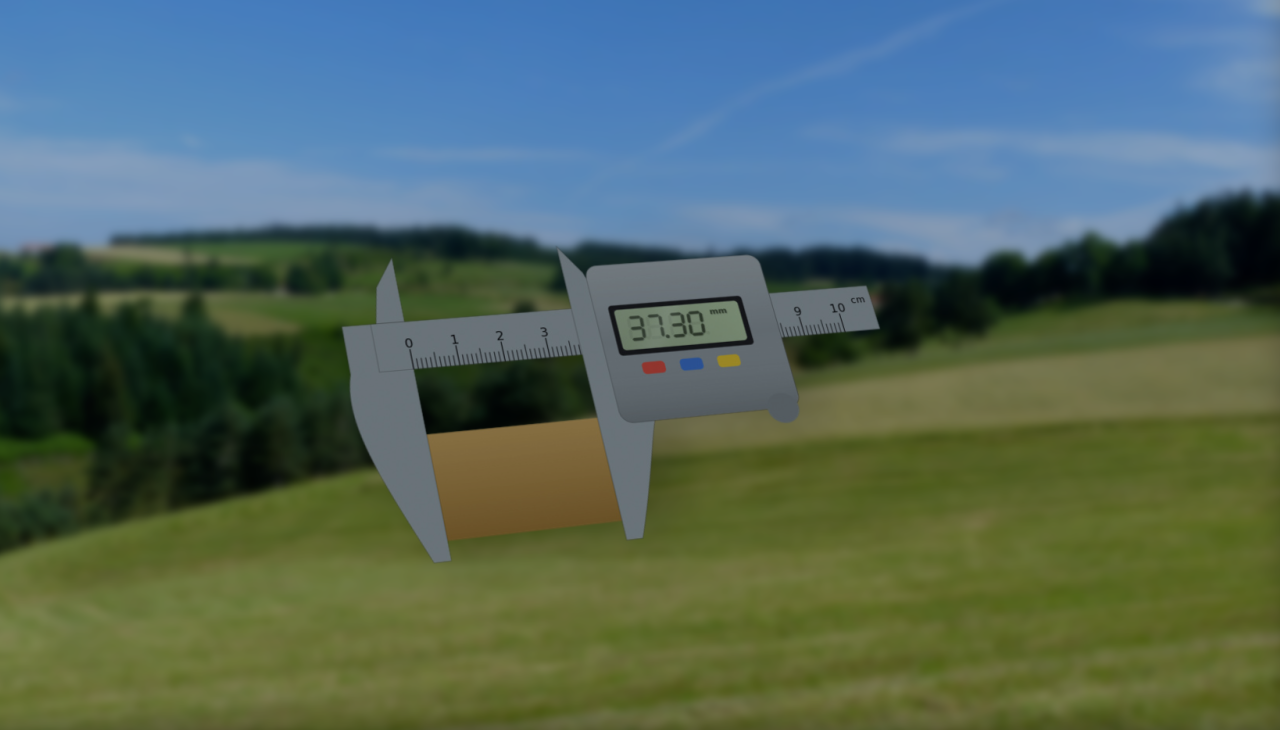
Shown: 37.30,mm
